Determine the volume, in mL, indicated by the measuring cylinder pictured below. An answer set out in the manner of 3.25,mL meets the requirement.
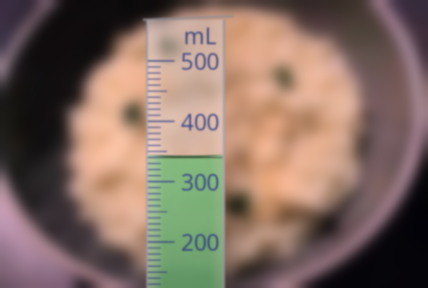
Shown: 340,mL
